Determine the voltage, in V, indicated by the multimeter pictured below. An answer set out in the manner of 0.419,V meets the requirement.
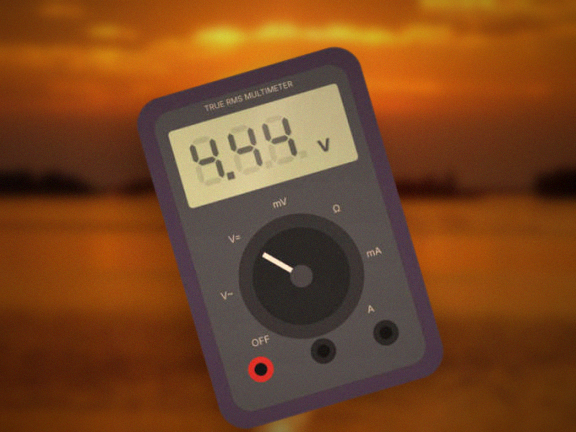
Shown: 4.44,V
